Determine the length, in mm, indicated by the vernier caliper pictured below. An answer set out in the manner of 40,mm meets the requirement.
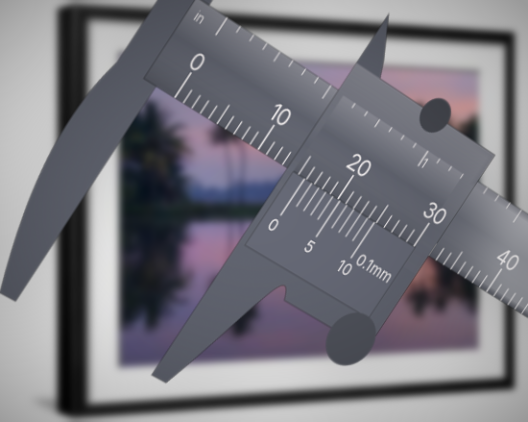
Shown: 15.8,mm
